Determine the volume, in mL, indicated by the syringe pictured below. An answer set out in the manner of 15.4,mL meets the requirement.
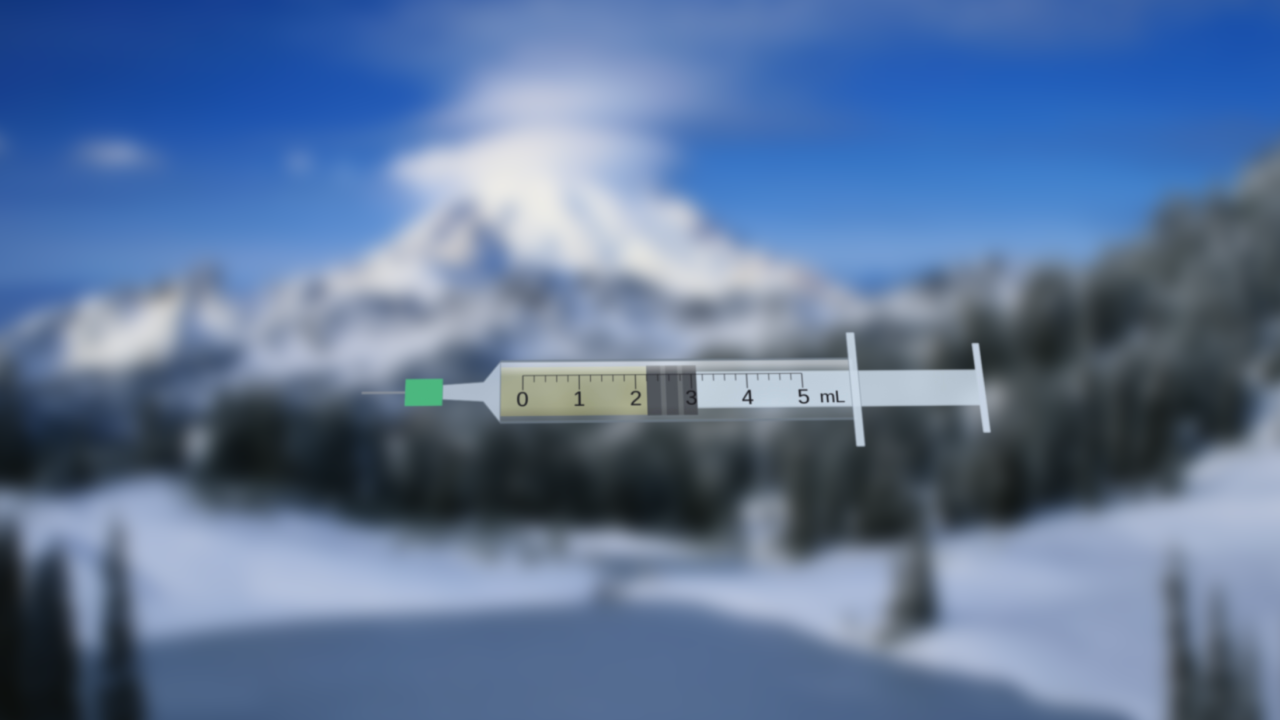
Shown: 2.2,mL
